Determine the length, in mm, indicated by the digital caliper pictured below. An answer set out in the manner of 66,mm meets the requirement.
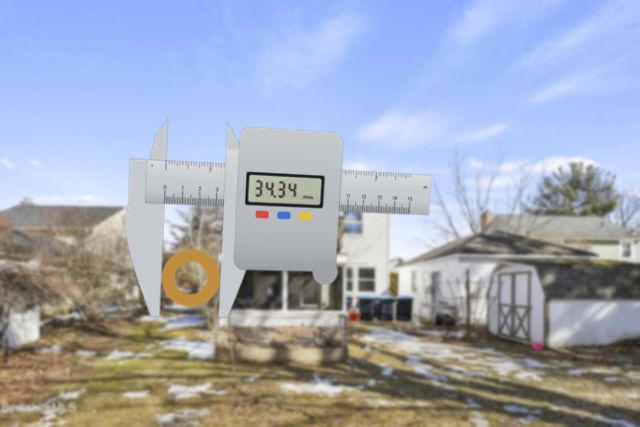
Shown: 34.34,mm
